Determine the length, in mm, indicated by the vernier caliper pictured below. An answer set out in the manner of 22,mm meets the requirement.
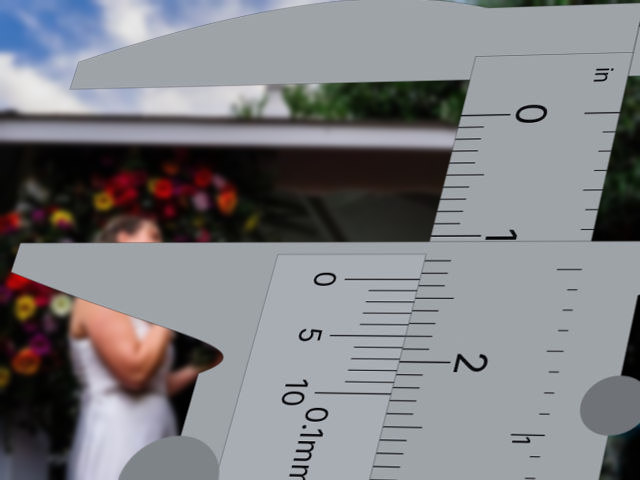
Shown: 13.5,mm
